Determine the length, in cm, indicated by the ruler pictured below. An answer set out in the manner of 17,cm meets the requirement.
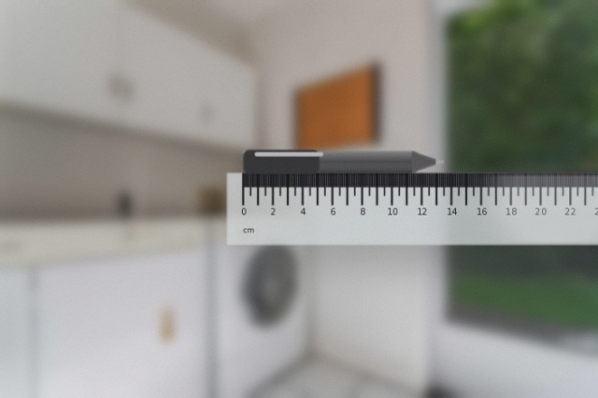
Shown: 13.5,cm
